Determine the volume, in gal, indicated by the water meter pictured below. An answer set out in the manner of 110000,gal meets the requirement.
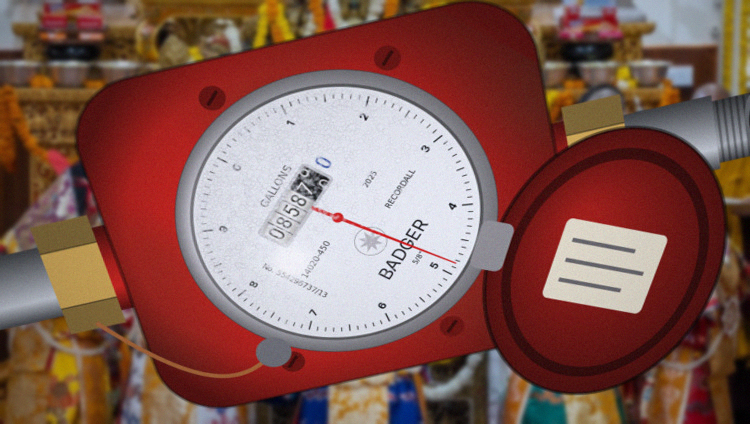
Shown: 858784.8,gal
